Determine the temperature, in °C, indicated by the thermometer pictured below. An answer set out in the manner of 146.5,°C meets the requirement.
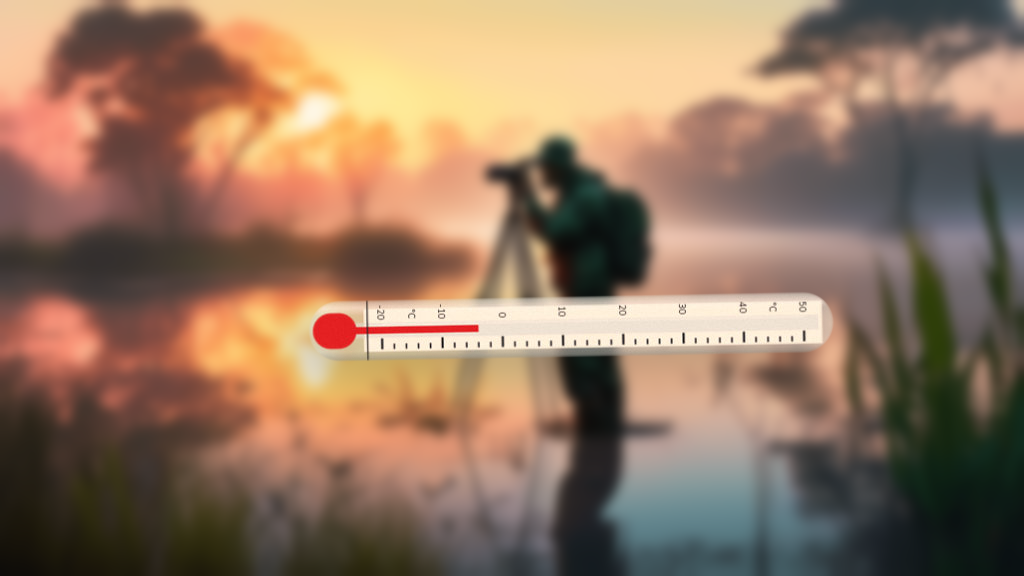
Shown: -4,°C
